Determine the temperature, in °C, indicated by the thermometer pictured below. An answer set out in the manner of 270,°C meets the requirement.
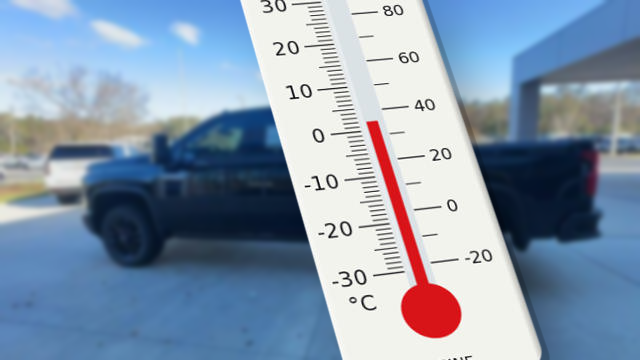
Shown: 2,°C
